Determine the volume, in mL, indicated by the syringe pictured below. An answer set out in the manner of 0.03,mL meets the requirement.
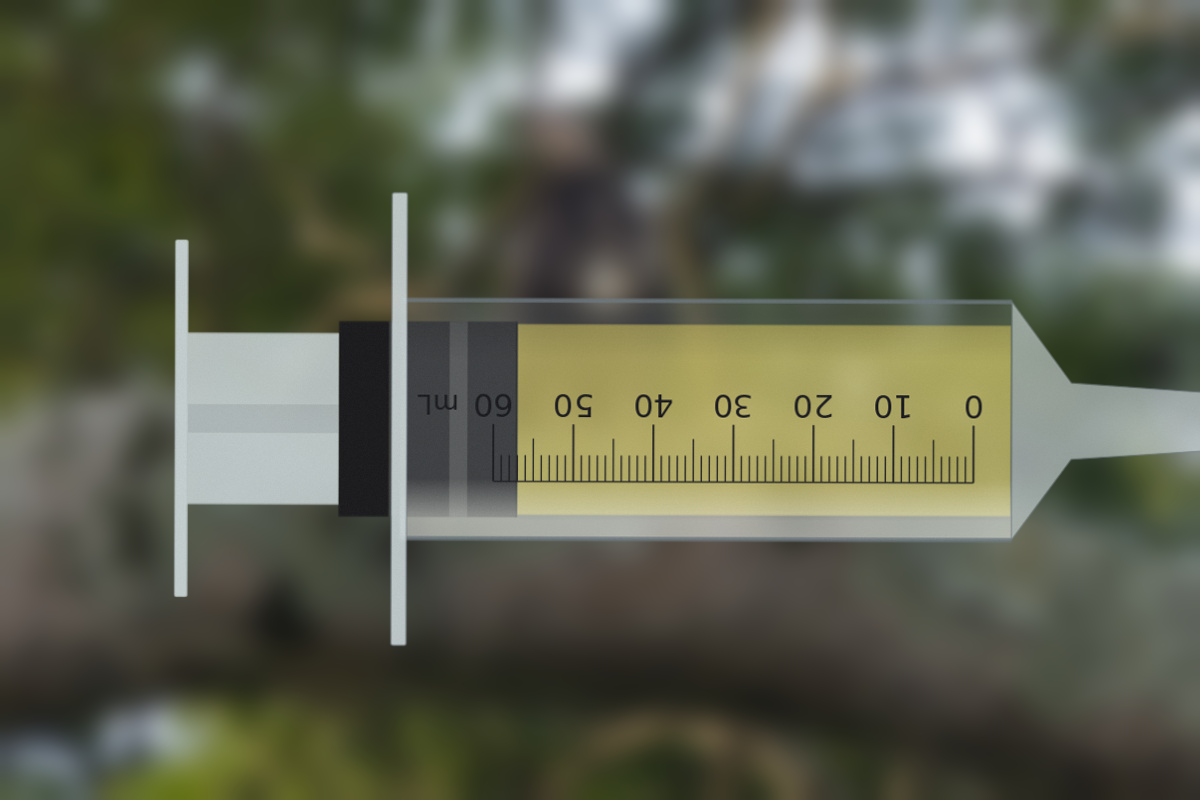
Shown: 57,mL
